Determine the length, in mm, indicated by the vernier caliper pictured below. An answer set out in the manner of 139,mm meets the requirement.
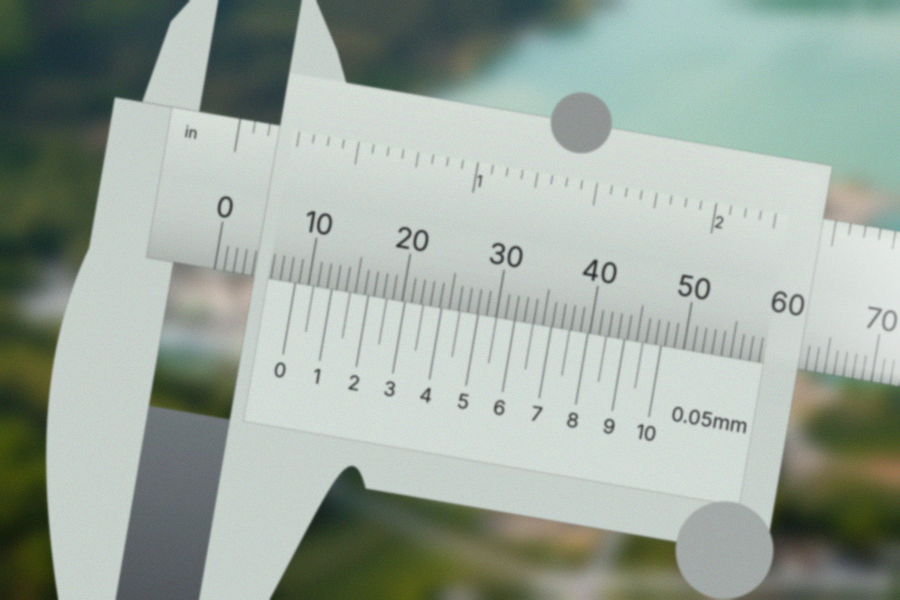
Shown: 8.6,mm
